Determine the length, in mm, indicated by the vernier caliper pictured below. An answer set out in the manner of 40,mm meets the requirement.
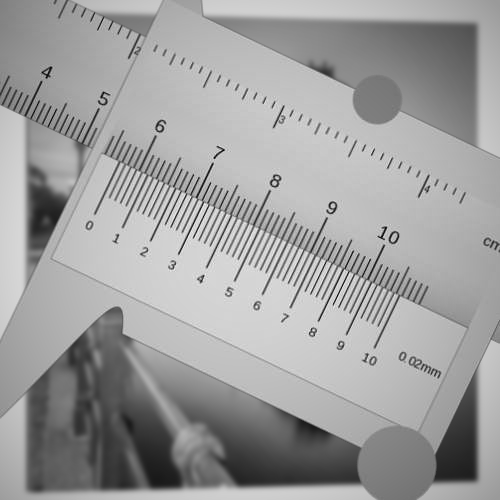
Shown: 56.6,mm
